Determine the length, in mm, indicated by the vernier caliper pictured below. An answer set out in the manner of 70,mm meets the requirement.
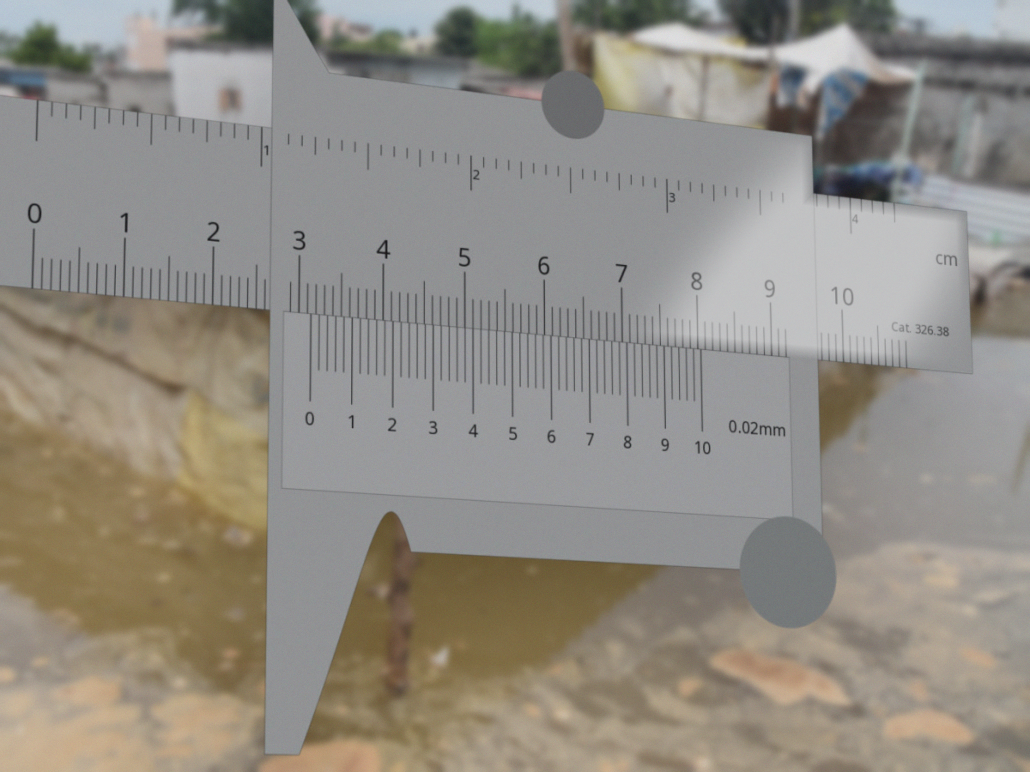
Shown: 31.4,mm
